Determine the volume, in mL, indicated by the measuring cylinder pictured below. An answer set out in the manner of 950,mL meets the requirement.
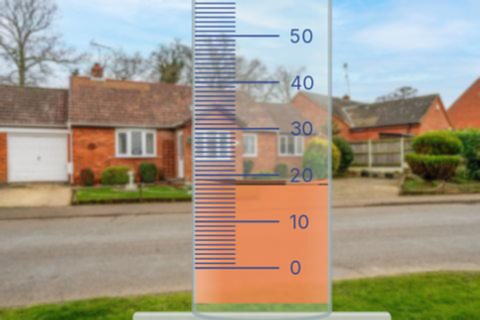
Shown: 18,mL
